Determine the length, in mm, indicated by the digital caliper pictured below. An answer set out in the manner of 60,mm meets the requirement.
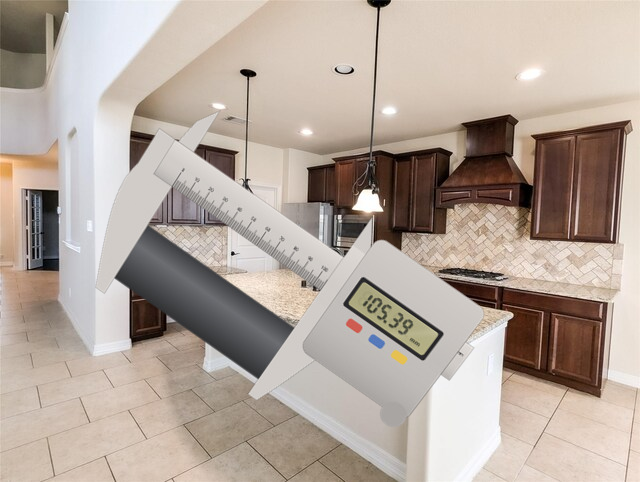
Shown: 105.39,mm
